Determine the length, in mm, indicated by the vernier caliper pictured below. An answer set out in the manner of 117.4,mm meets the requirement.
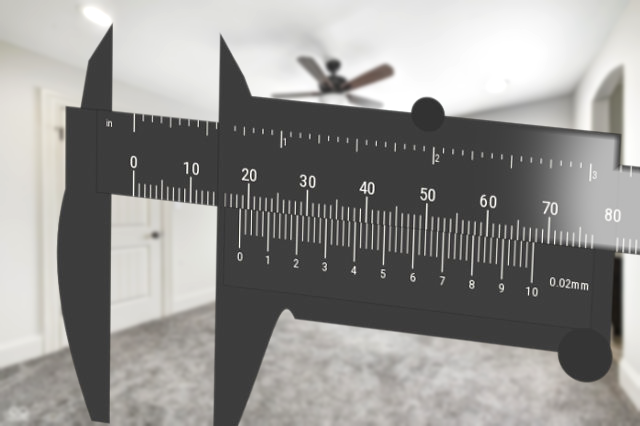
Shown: 18.6,mm
